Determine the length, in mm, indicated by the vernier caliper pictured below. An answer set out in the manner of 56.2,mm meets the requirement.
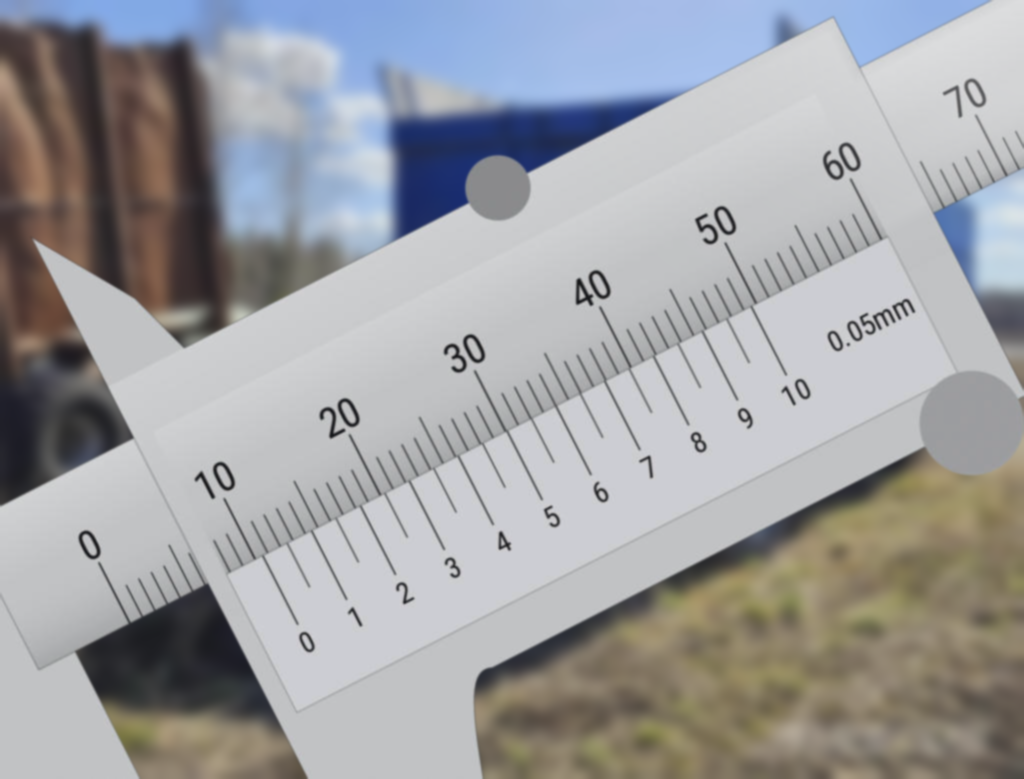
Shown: 10.6,mm
